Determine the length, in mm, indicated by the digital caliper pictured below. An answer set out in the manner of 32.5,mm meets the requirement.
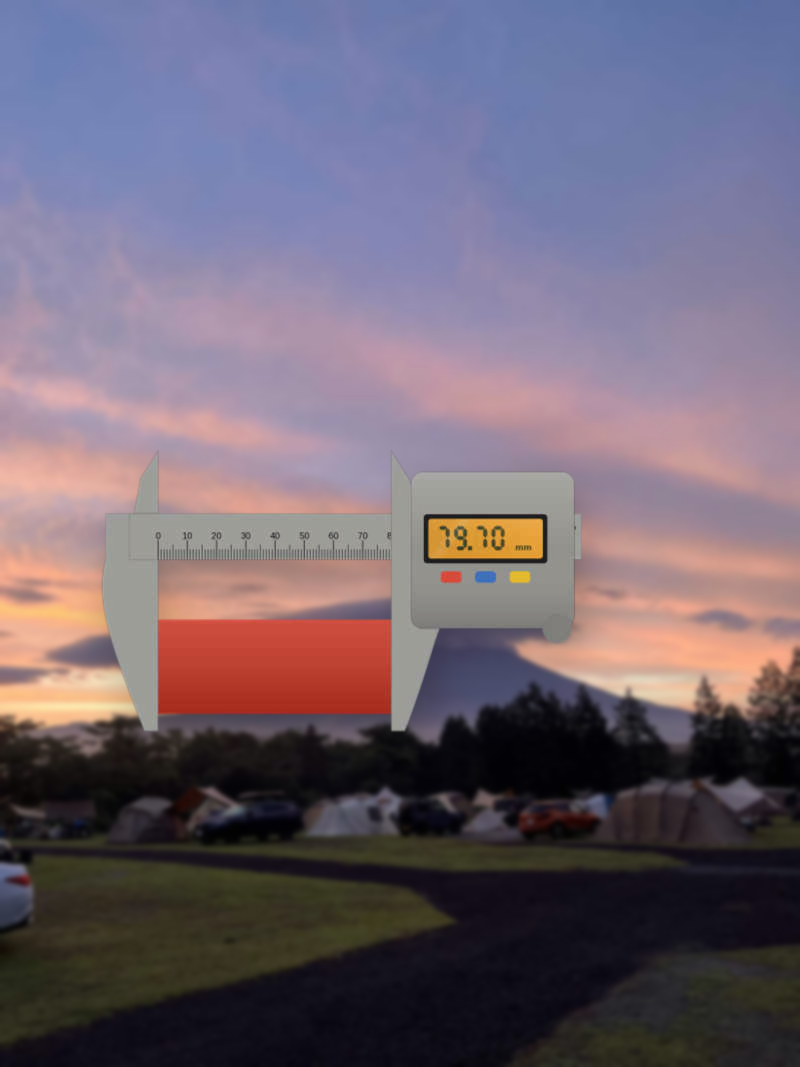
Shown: 79.70,mm
